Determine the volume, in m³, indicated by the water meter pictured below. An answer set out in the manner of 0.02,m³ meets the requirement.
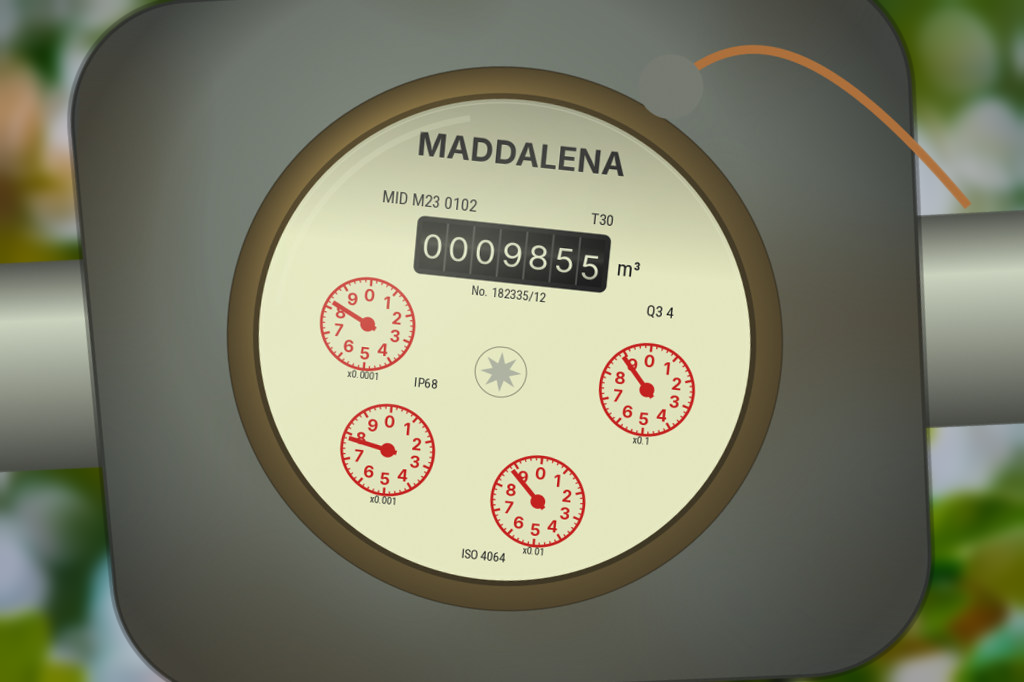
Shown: 9854.8878,m³
